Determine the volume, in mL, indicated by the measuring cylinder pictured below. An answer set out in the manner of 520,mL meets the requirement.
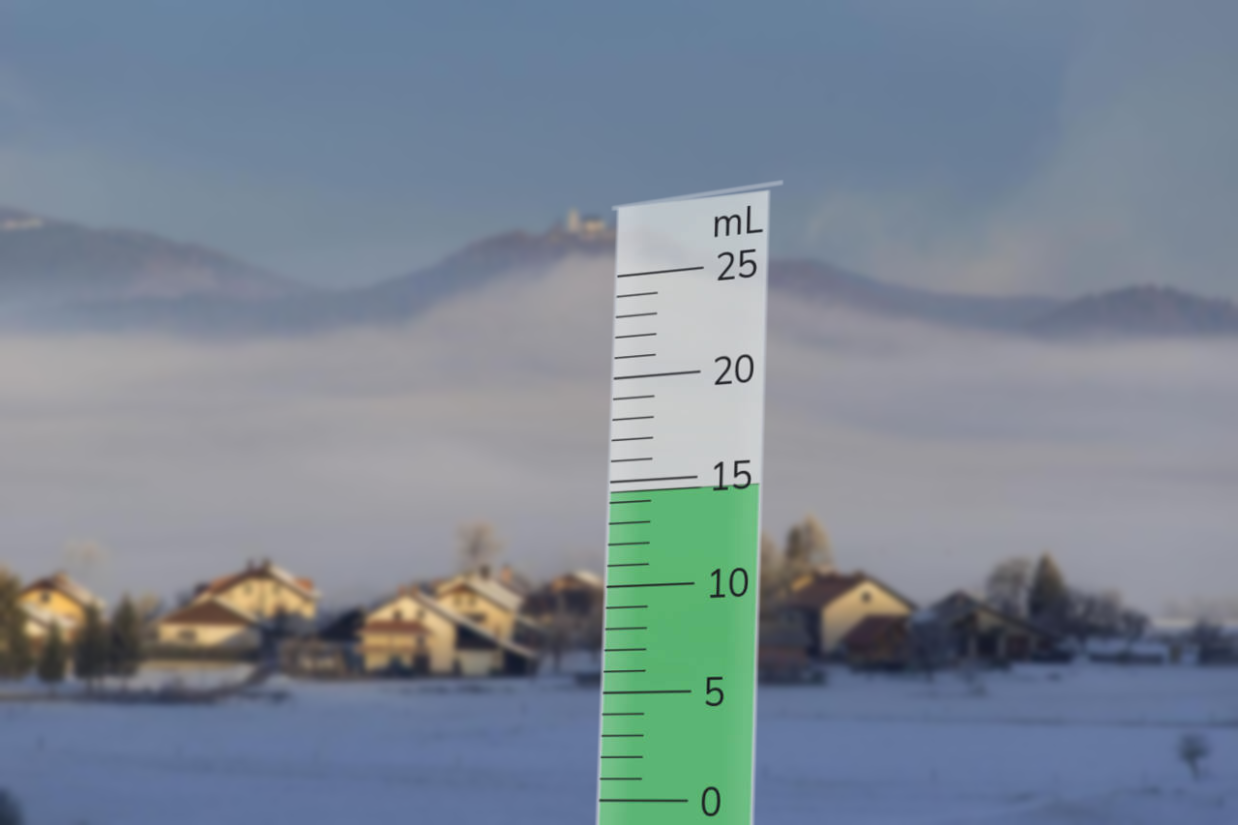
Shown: 14.5,mL
